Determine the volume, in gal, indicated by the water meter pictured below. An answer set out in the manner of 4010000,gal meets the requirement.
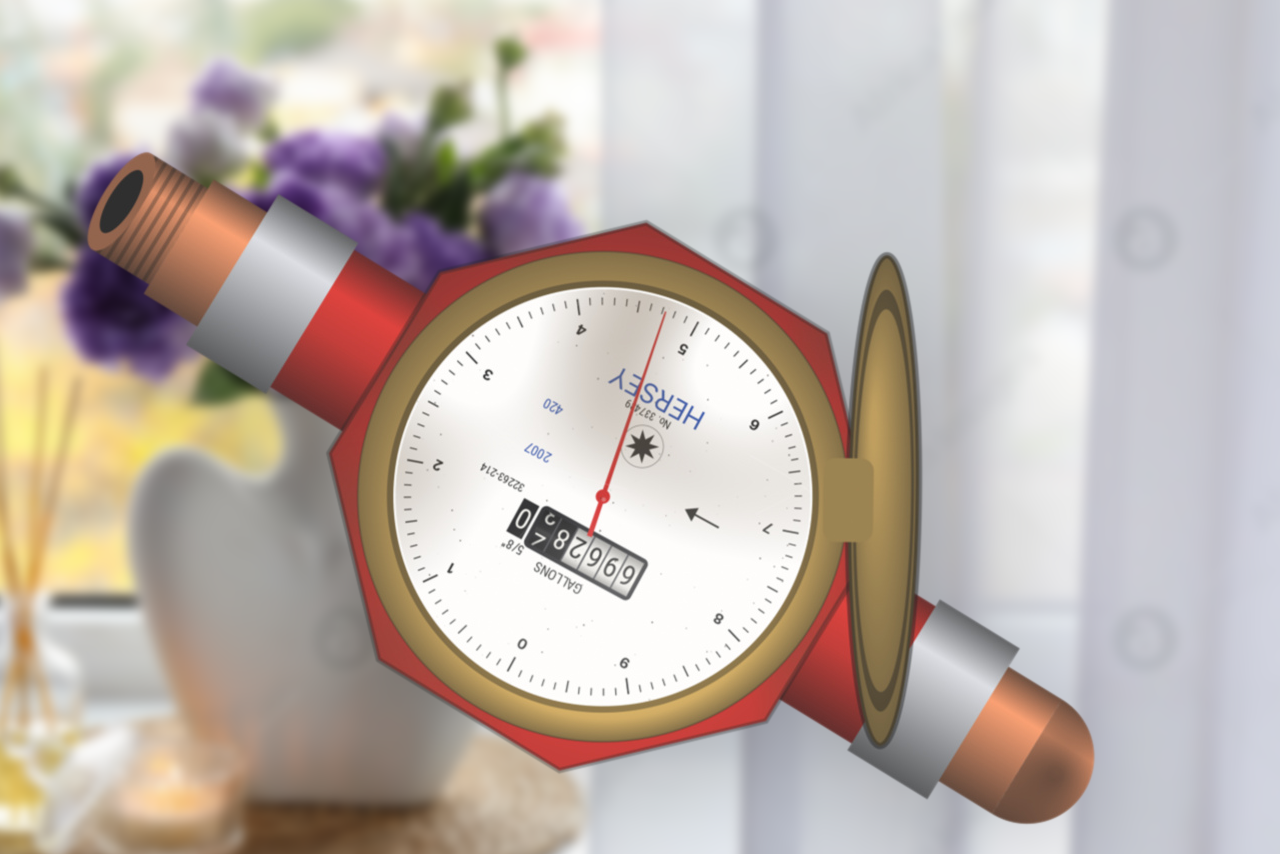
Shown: 6962824.7,gal
